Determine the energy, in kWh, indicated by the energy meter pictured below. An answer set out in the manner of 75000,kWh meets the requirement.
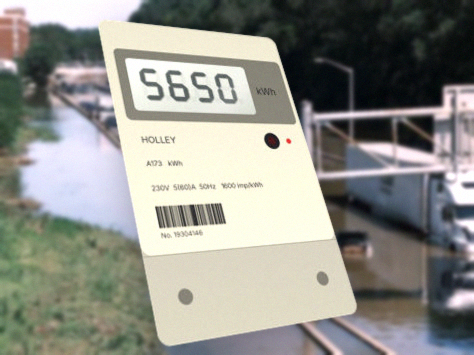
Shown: 5650,kWh
